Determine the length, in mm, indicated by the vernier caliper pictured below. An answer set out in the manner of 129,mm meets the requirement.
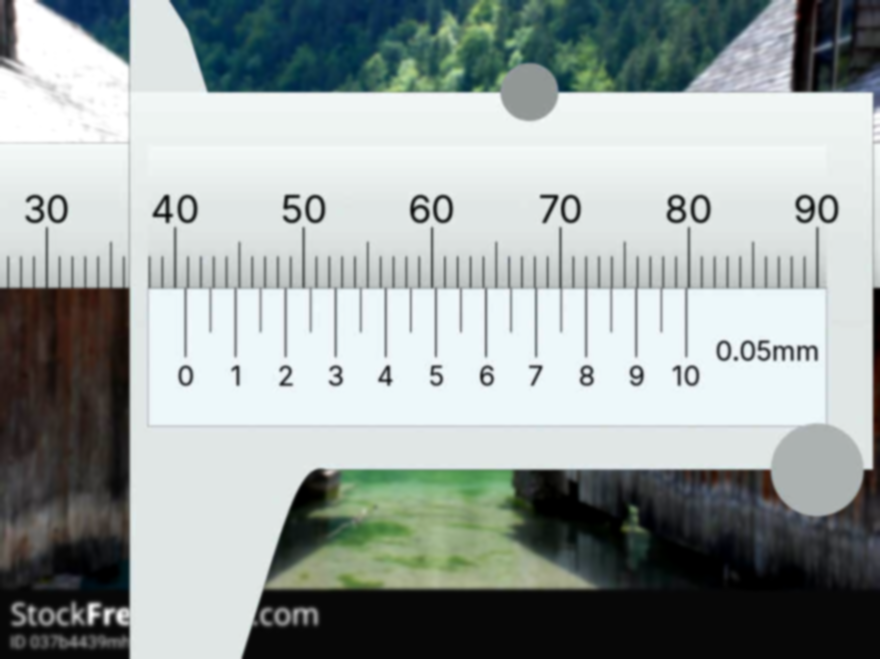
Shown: 40.8,mm
